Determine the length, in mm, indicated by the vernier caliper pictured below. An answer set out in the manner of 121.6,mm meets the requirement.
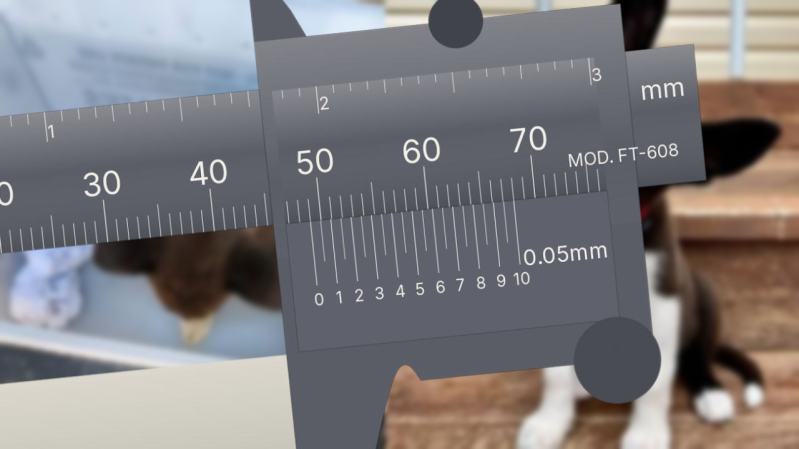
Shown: 49.0,mm
